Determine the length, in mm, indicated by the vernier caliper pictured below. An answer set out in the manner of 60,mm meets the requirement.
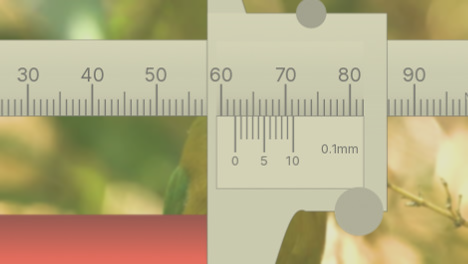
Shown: 62.2,mm
